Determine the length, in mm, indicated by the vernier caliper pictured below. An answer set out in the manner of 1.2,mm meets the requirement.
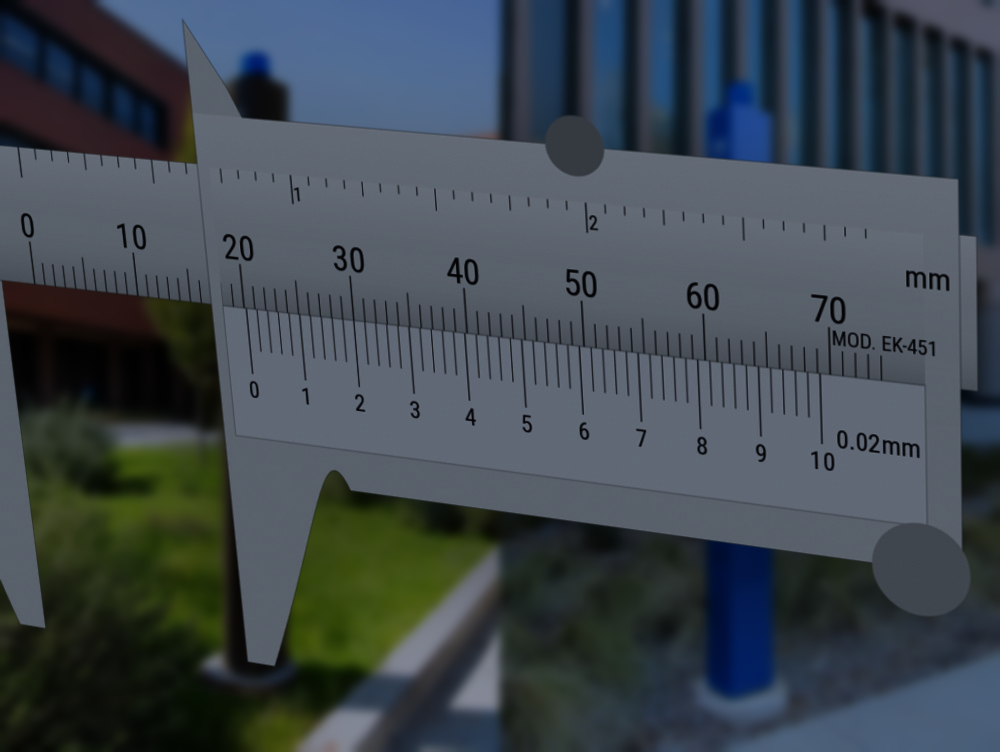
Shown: 20.2,mm
